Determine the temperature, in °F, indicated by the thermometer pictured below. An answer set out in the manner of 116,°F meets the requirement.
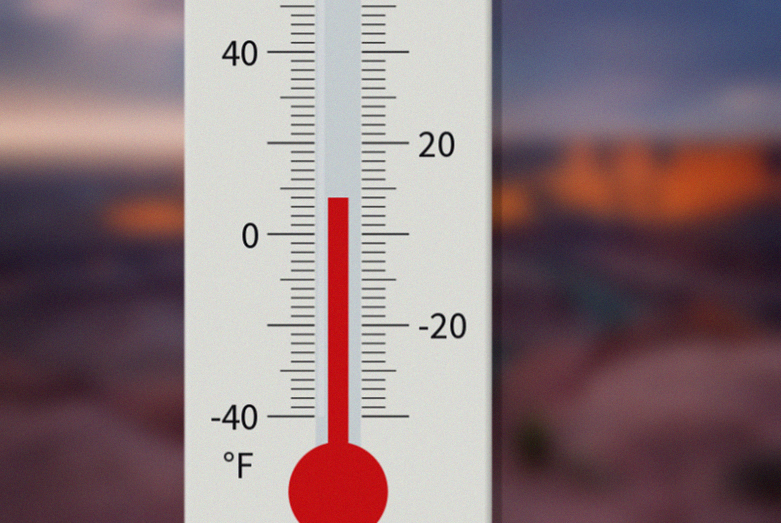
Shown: 8,°F
